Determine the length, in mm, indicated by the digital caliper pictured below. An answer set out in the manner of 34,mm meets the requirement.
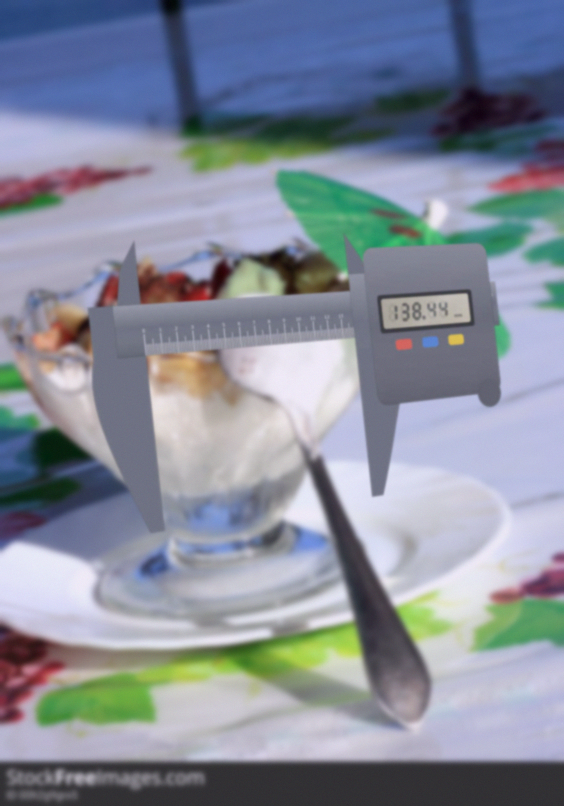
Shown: 138.44,mm
